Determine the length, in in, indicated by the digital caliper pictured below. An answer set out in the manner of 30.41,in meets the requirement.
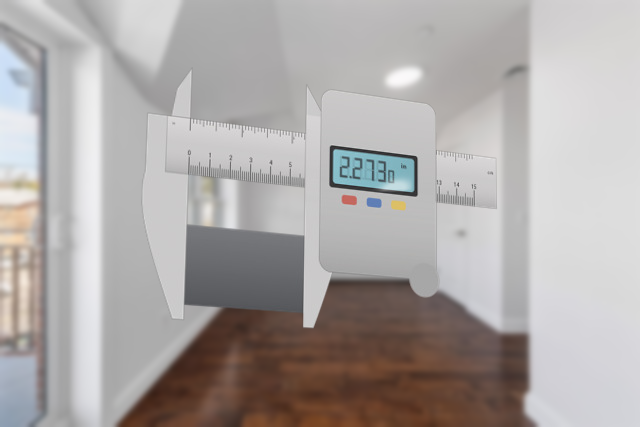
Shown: 2.2730,in
